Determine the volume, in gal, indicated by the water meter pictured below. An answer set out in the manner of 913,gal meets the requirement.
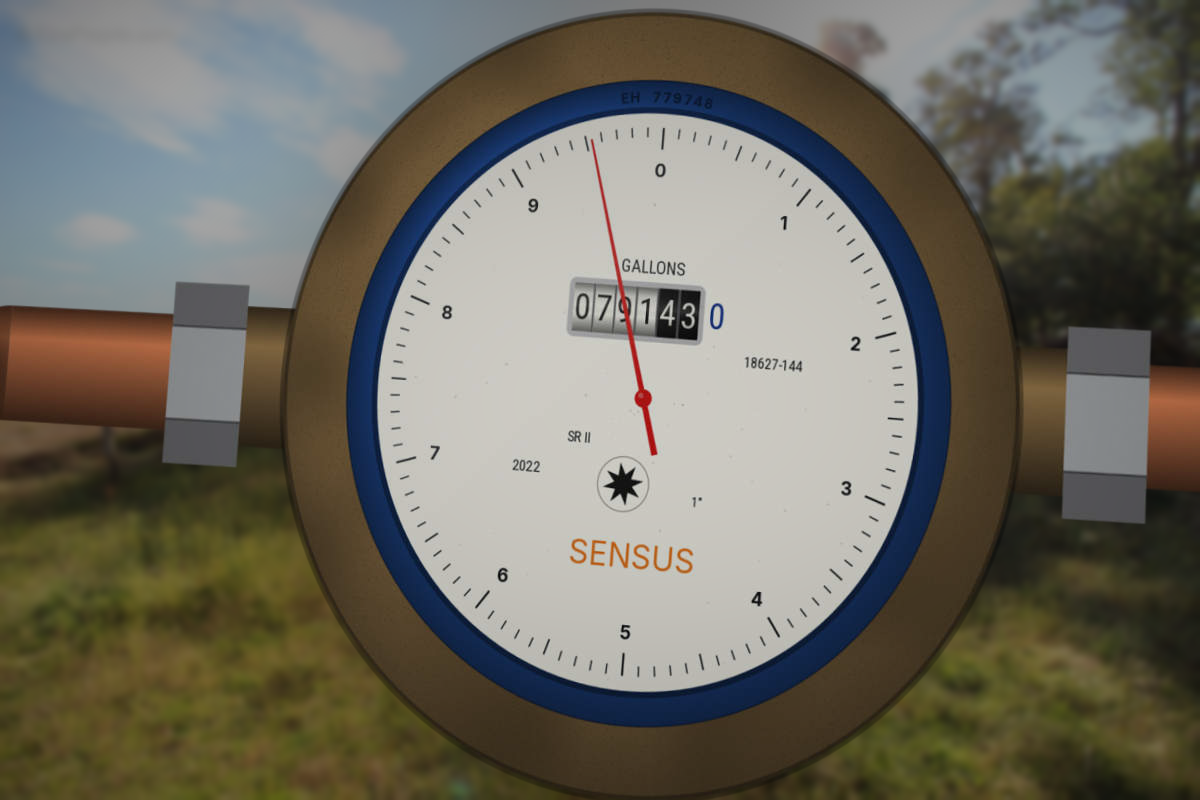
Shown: 791429.5,gal
